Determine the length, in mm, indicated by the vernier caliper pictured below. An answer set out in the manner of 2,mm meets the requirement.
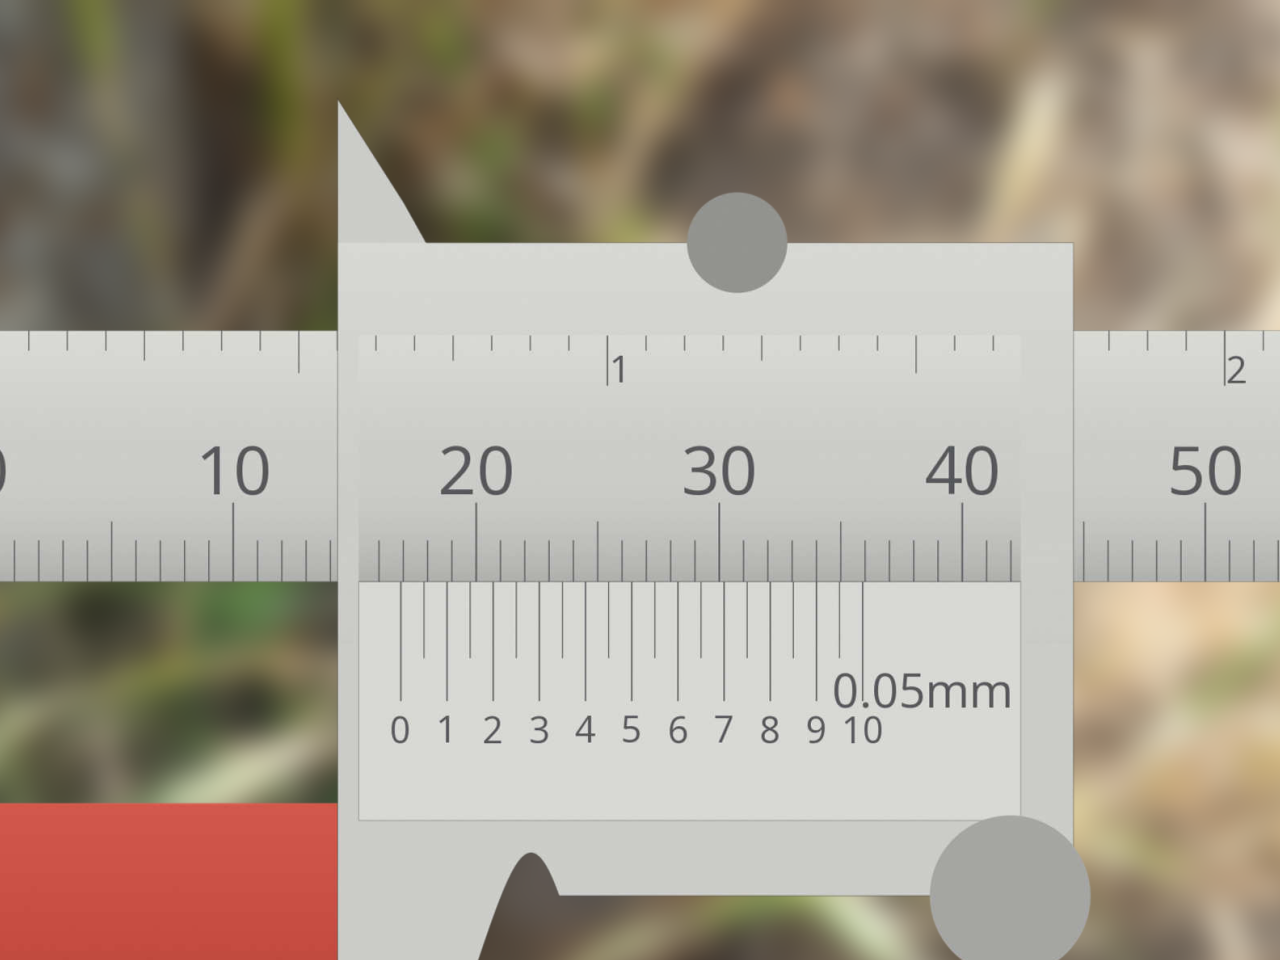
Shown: 16.90,mm
